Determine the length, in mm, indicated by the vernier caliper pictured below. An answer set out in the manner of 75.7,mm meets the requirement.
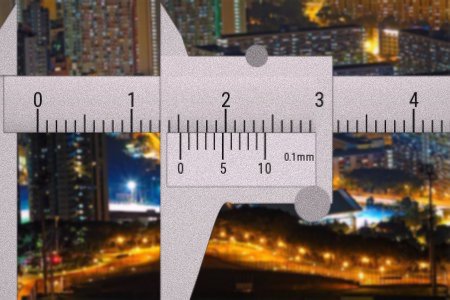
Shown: 15.2,mm
